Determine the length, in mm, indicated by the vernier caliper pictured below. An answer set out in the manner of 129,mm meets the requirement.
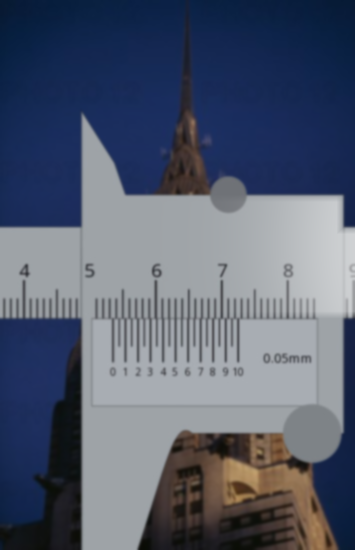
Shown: 53.5,mm
